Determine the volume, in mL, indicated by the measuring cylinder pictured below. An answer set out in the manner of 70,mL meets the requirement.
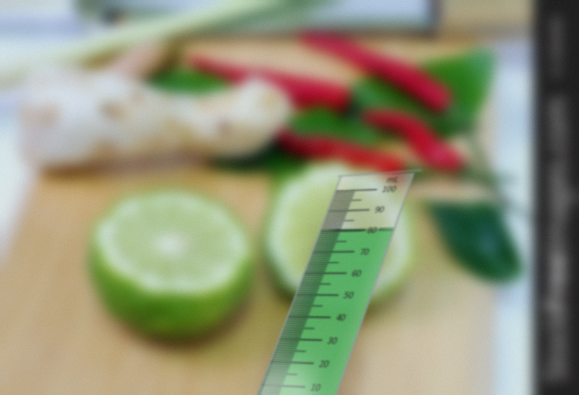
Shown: 80,mL
